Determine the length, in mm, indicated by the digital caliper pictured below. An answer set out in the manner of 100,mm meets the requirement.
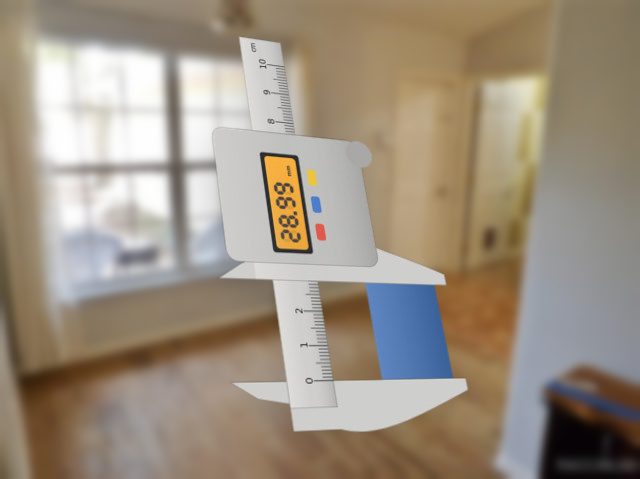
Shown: 28.99,mm
